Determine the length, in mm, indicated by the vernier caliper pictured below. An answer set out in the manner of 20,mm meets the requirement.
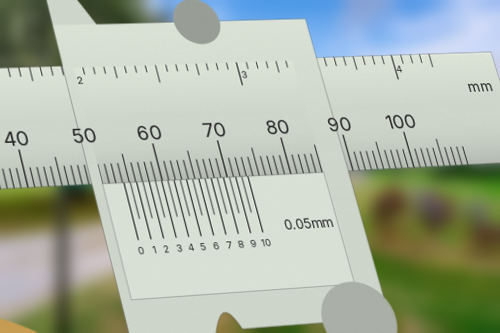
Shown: 54.2,mm
